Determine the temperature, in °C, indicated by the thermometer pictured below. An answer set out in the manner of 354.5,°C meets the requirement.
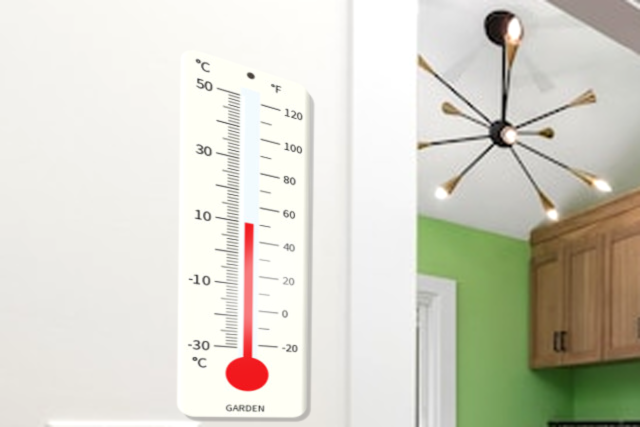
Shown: 10,°C
